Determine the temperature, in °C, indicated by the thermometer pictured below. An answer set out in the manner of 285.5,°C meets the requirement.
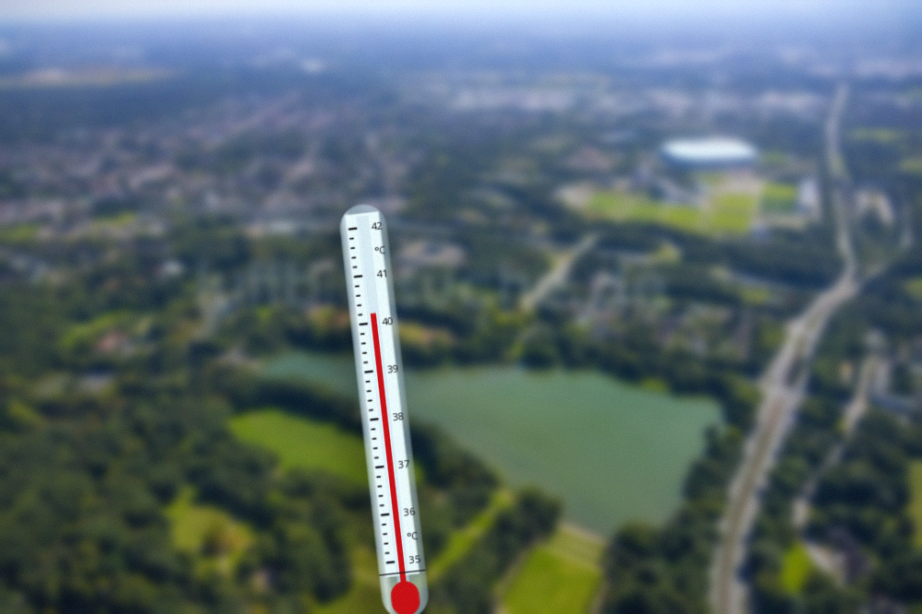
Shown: 40.2,°C
